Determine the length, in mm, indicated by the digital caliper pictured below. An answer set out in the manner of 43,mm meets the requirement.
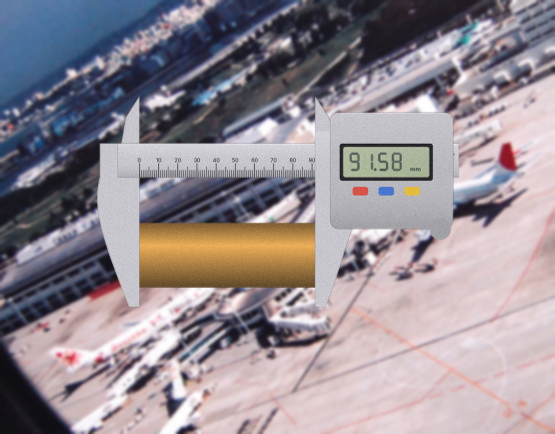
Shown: 91.58,mm
